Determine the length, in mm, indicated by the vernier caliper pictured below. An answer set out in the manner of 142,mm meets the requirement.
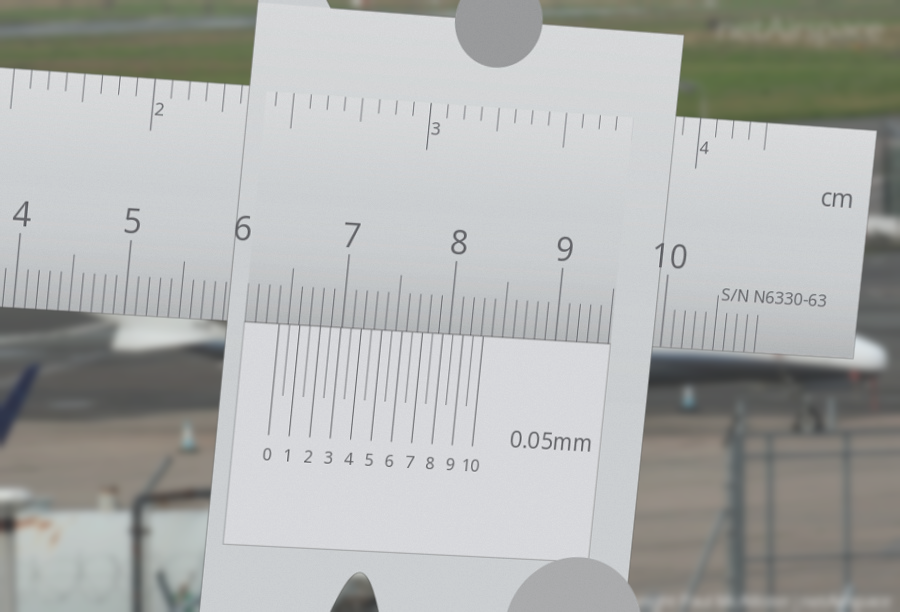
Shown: 64.2,mm
